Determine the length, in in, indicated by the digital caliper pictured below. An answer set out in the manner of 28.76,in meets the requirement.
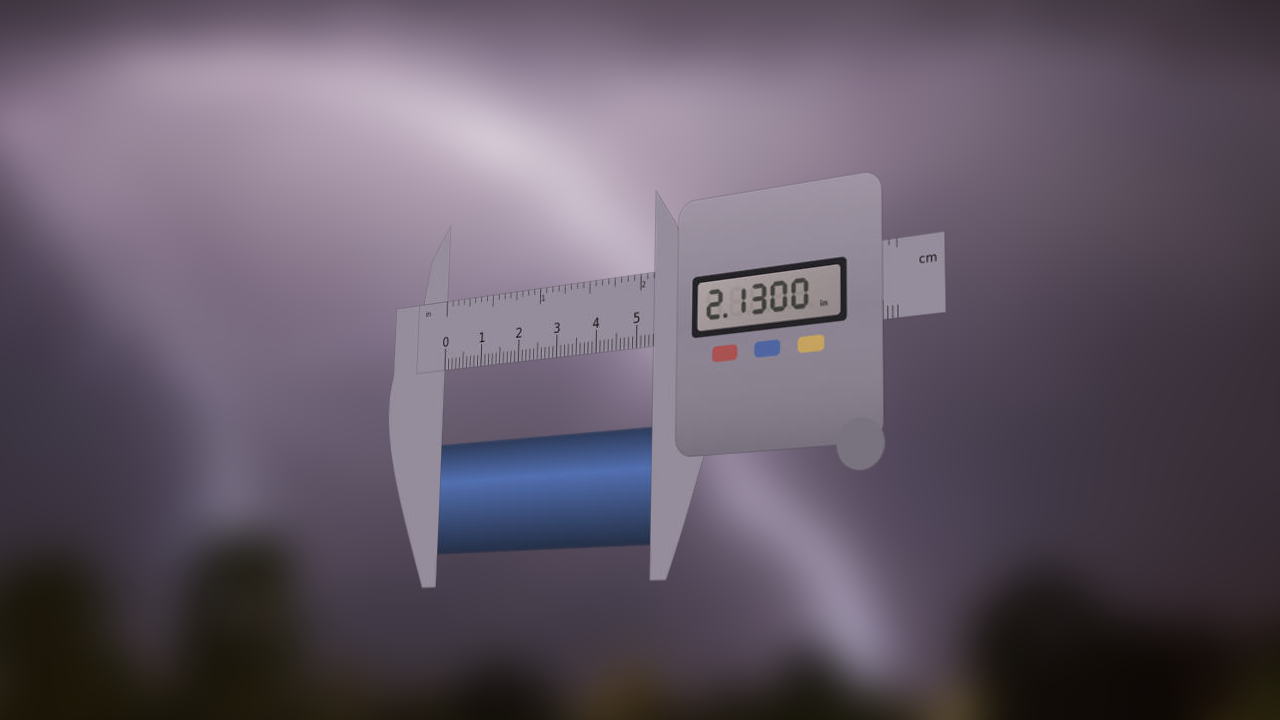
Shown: 2.1300,in
